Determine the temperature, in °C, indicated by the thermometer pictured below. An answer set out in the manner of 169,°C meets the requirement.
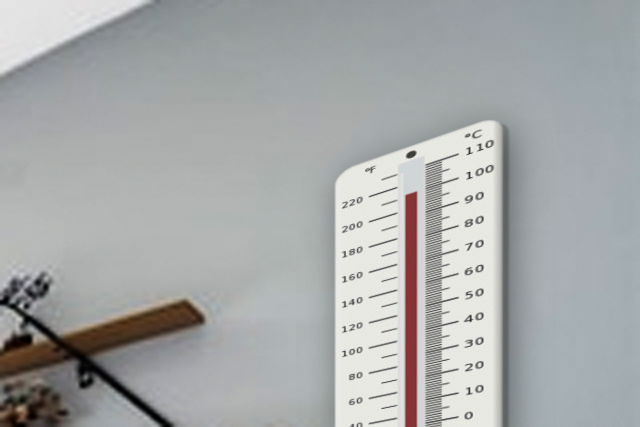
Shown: 100,°C
